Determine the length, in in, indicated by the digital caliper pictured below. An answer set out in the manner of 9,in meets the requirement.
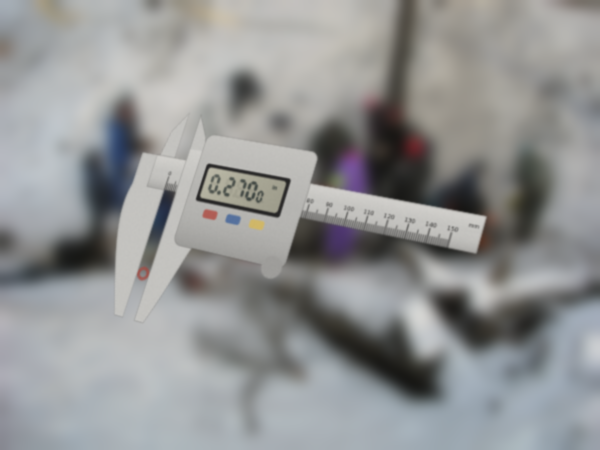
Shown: 0.2700,in
